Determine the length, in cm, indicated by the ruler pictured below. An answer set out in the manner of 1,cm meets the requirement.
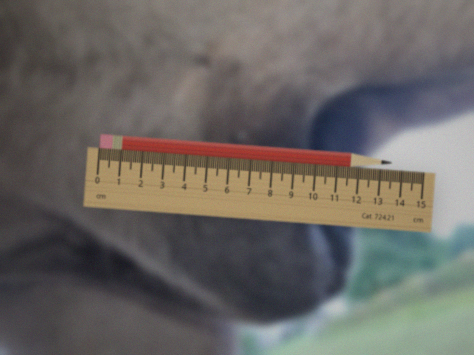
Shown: 13.5,cm
